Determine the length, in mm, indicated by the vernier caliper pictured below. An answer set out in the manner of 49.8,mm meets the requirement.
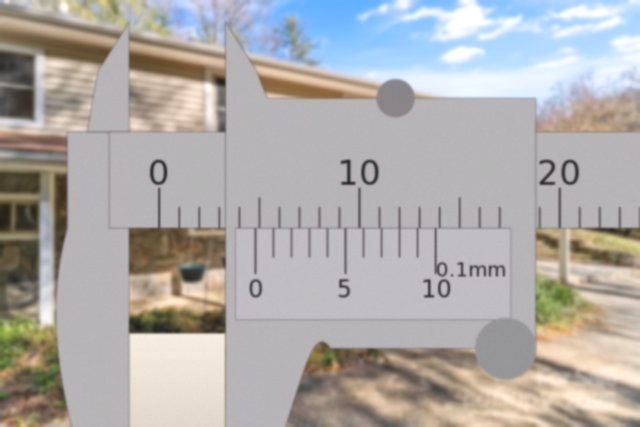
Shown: 4.8,mm
